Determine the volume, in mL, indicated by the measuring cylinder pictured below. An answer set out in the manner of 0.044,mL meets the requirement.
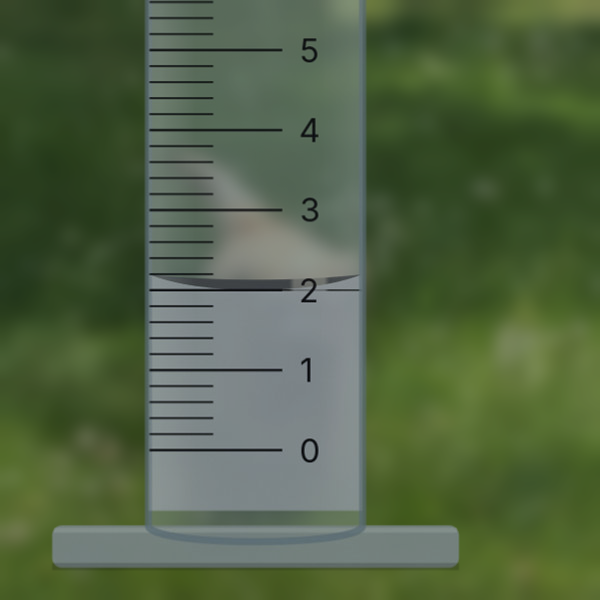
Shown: 2,mL
